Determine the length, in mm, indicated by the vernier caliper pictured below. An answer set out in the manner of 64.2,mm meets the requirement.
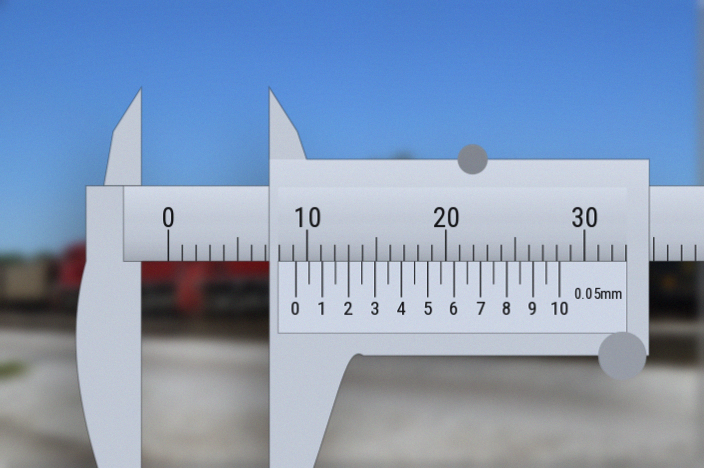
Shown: 9.2,mm
